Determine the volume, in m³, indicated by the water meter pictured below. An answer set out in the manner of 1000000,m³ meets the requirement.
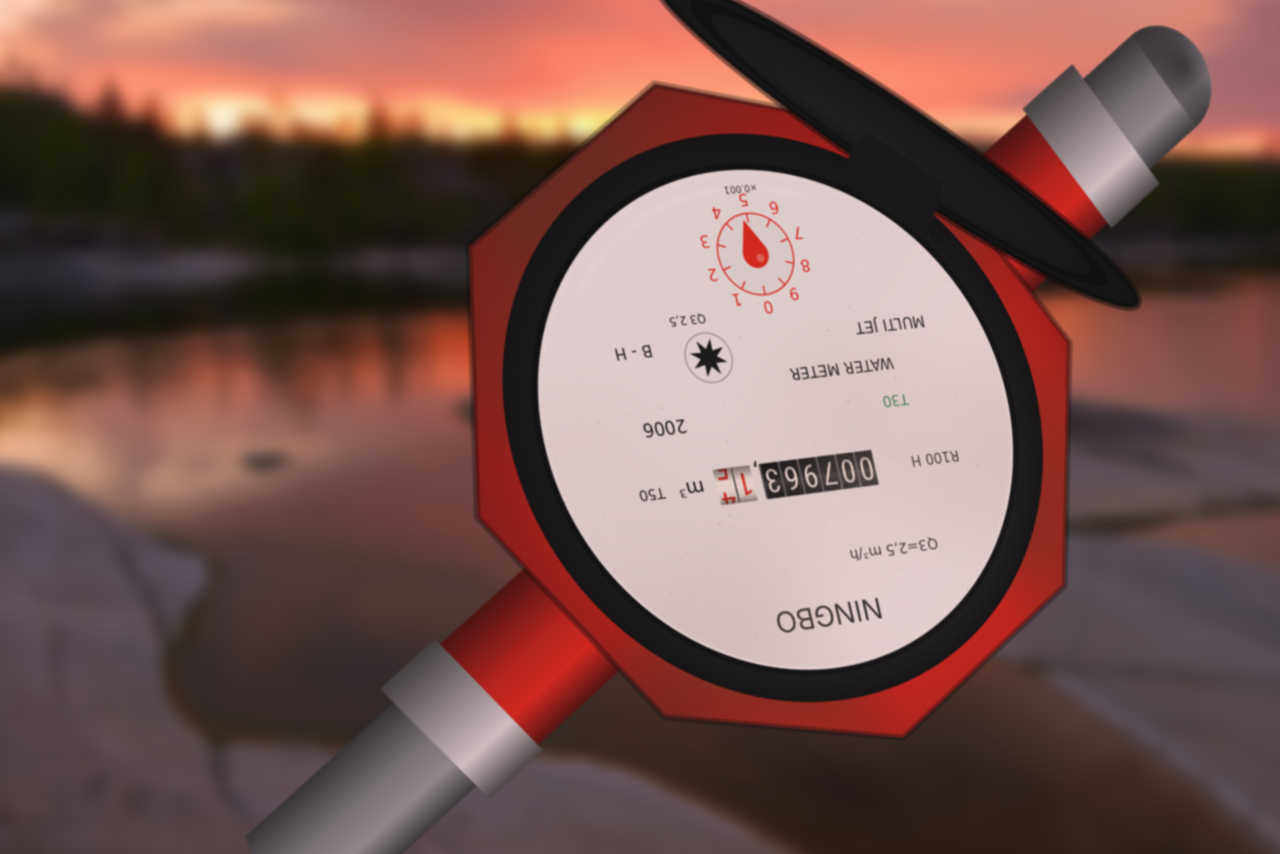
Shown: 7963.144,m³
